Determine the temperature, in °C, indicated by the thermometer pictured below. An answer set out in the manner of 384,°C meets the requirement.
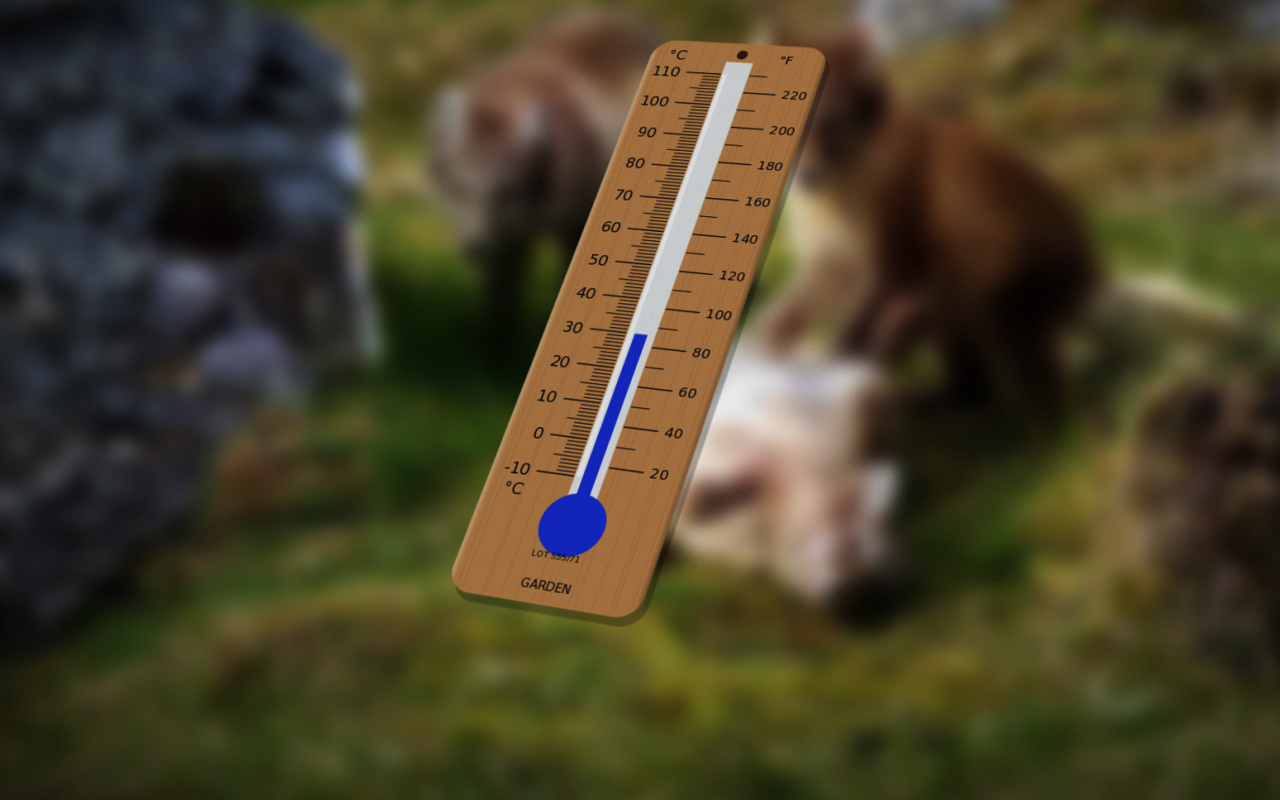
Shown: 30,°C
